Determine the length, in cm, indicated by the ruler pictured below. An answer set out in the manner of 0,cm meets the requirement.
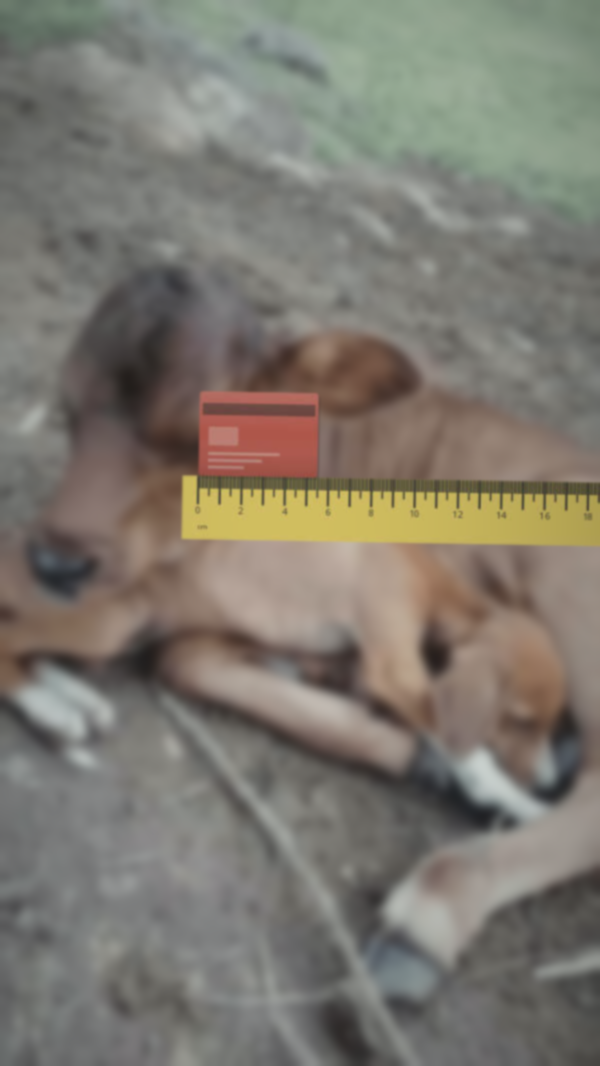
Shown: 5.5,cm
